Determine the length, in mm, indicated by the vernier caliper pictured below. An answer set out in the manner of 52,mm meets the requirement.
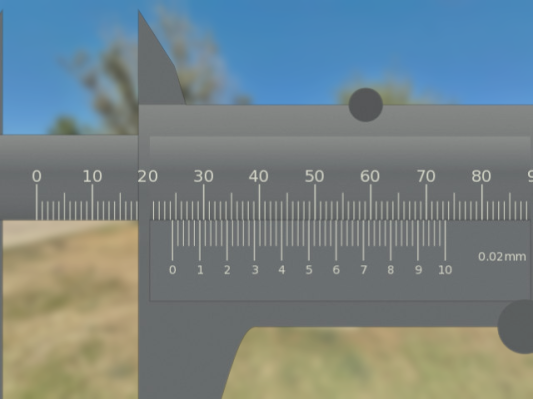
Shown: 24.4,mm
